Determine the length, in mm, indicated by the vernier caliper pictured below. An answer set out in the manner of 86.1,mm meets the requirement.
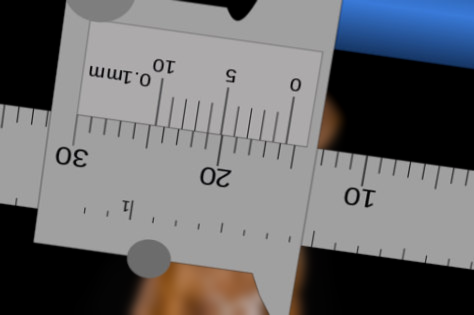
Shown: 15.6,mm
